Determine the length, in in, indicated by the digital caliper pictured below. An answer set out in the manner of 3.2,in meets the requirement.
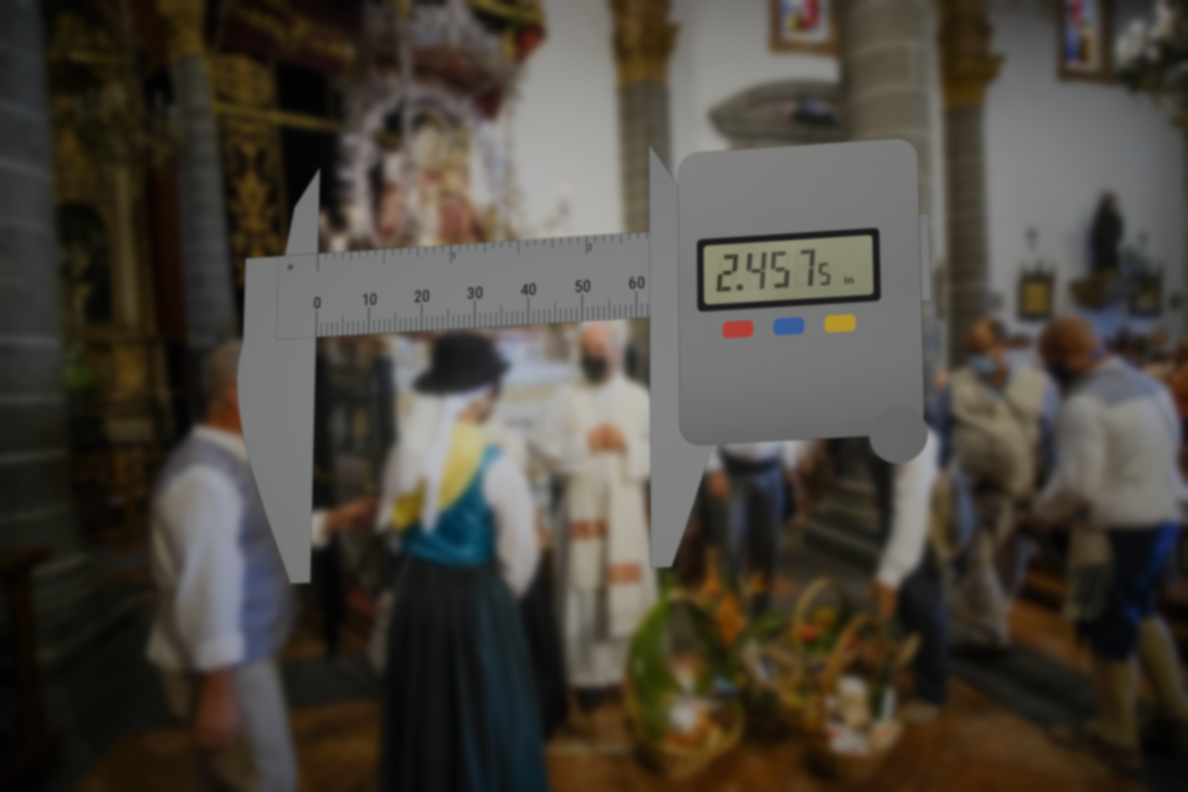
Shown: 2.4575,in
